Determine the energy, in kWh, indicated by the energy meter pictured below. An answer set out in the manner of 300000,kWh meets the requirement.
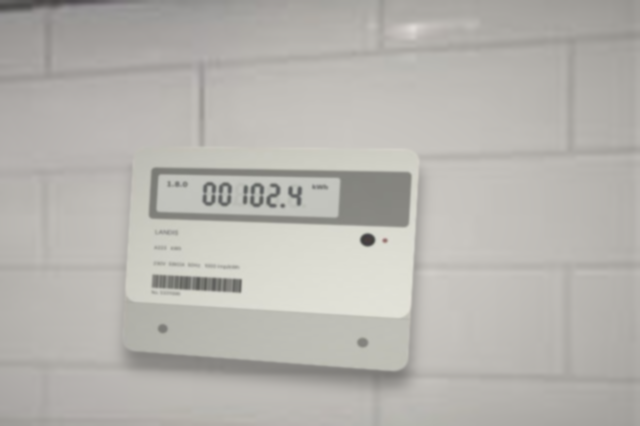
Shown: 102.4,kWh
